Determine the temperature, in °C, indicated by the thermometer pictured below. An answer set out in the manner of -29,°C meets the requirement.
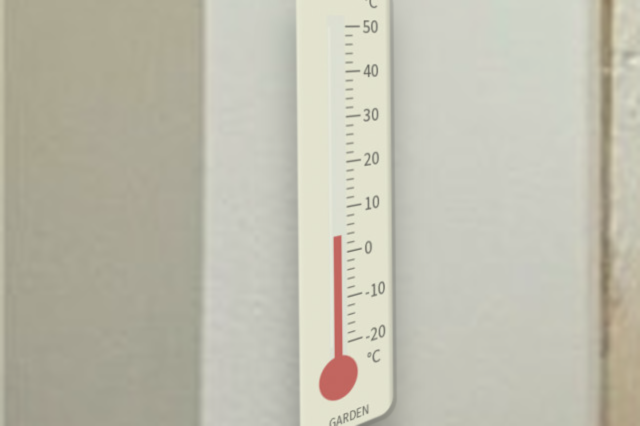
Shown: 4,°C
